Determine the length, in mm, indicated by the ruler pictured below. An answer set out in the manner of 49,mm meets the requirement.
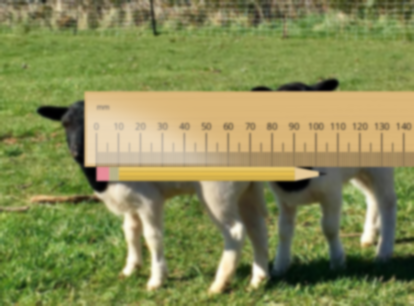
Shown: 105,mm
